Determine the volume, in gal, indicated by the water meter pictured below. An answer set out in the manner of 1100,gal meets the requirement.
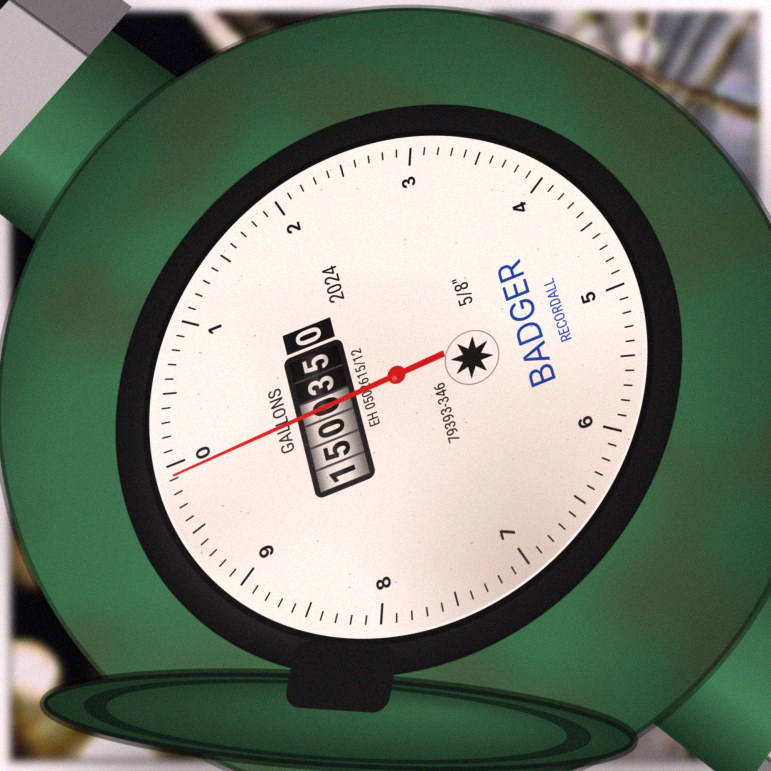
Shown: 1500349.9,gal
